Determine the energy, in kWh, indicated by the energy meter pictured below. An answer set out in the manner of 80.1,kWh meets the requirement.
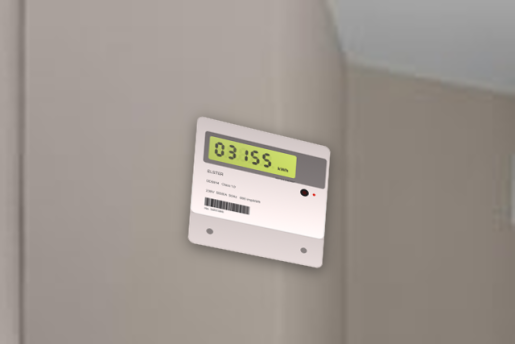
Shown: 3155,kWh
